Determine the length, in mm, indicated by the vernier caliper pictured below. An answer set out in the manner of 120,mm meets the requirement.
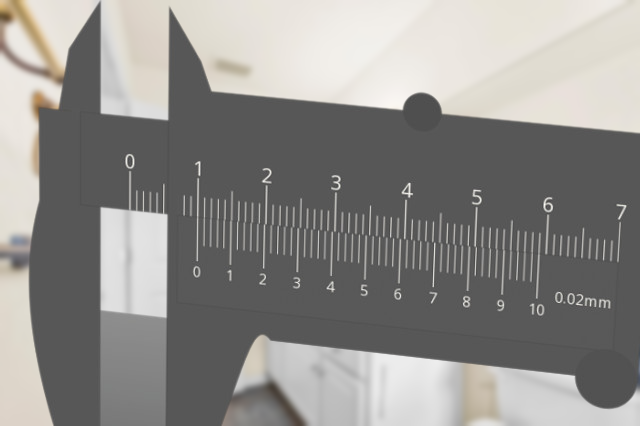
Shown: 10.0,mm
